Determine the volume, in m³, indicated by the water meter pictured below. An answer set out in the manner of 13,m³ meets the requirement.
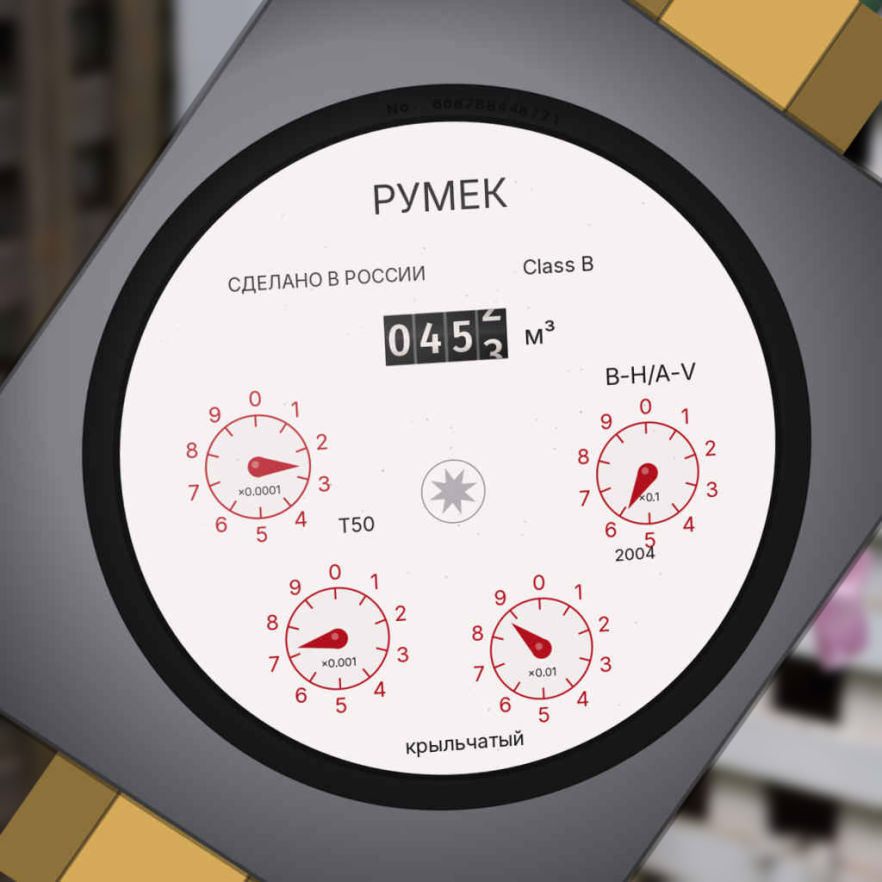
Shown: 452.5872,m³
